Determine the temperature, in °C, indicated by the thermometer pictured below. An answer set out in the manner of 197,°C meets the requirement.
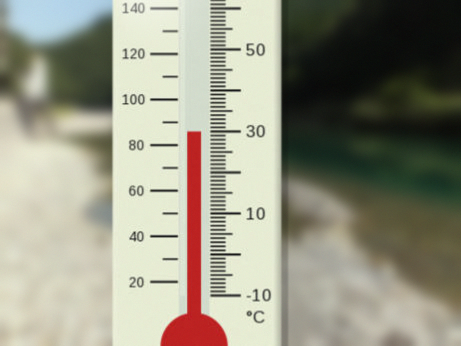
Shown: 30,°C
